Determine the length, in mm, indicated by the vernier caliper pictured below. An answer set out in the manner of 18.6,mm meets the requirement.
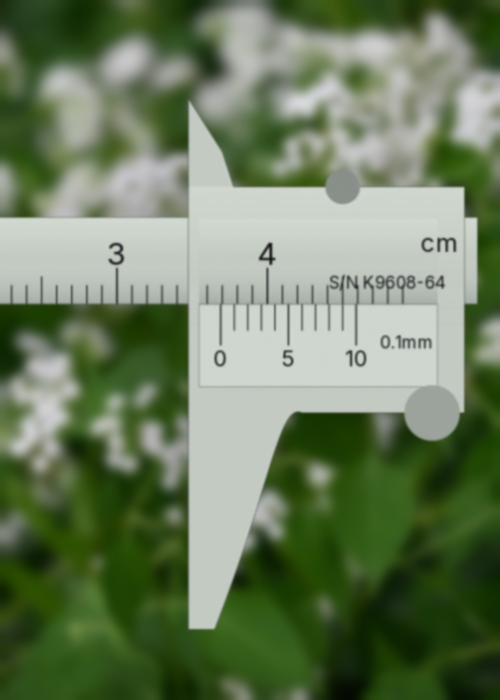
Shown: 36.9,mm
